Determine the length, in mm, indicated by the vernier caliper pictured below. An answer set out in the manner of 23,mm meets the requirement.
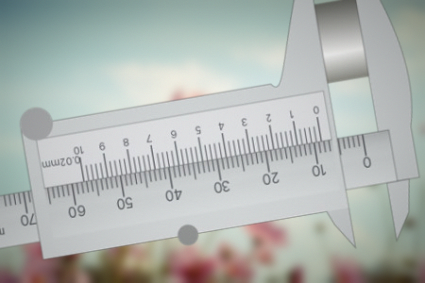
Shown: 8.5,mm
